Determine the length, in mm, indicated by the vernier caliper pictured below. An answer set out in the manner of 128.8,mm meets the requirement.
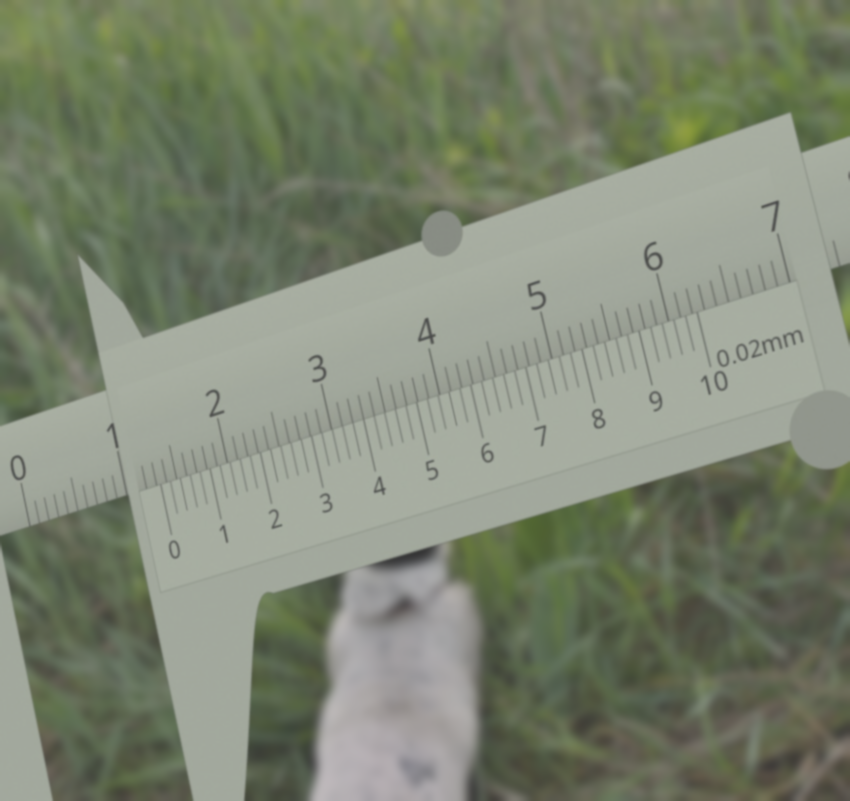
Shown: 13.4,mm
